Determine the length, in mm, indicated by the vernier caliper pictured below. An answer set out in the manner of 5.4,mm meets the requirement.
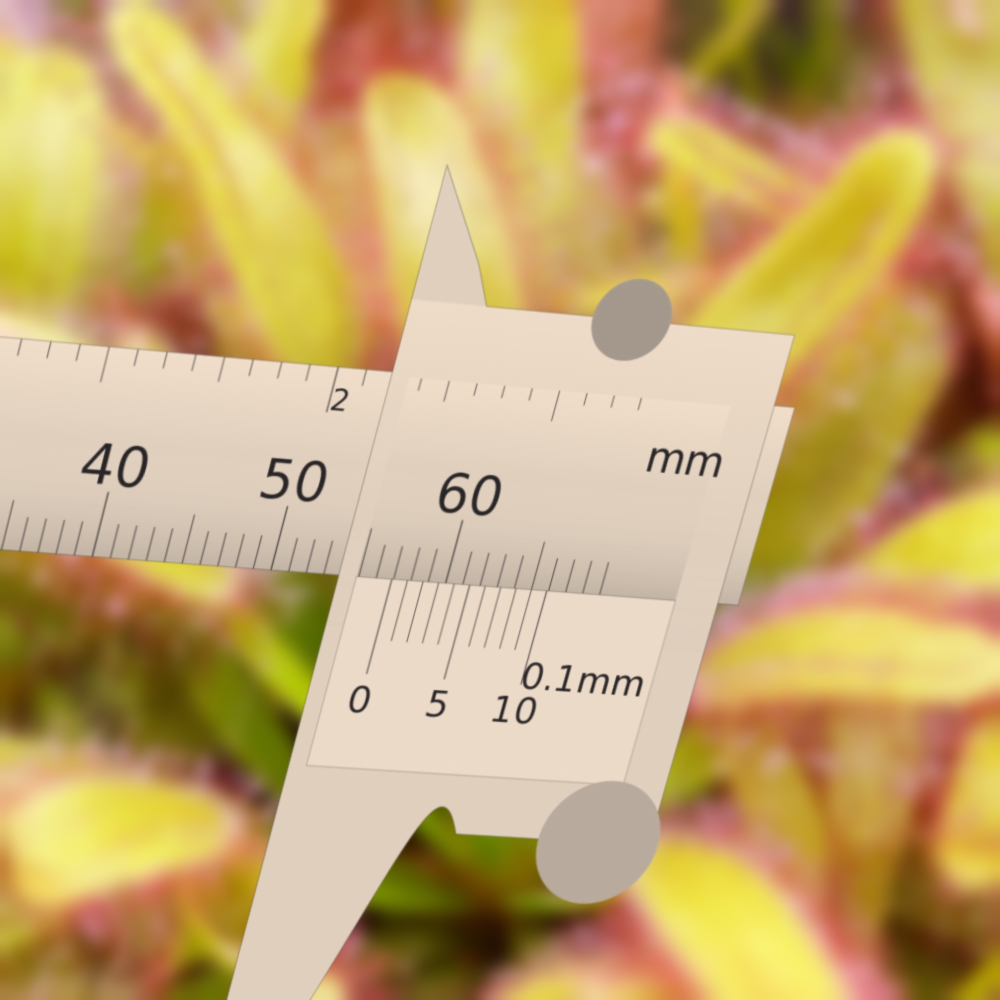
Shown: 56.9,mm
